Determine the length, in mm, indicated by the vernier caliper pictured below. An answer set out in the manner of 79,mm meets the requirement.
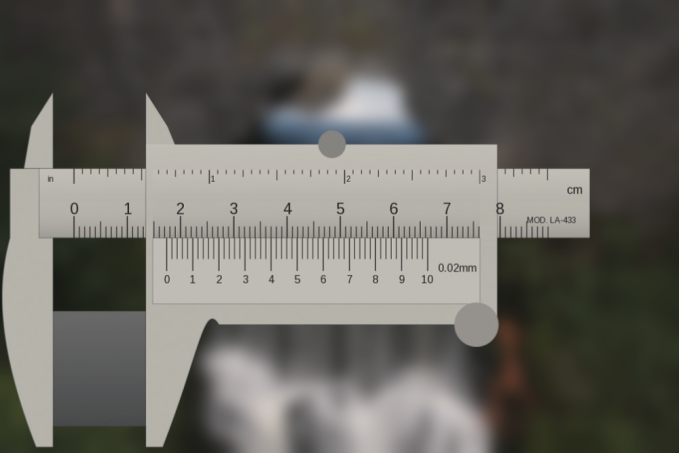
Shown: 17.4,mm
